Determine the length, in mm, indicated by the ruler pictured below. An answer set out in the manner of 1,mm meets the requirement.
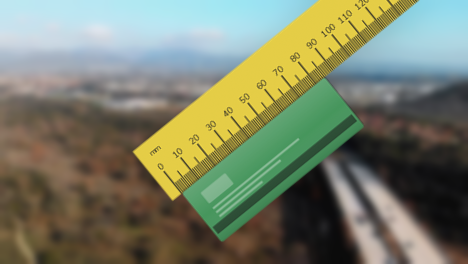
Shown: 85,mm
